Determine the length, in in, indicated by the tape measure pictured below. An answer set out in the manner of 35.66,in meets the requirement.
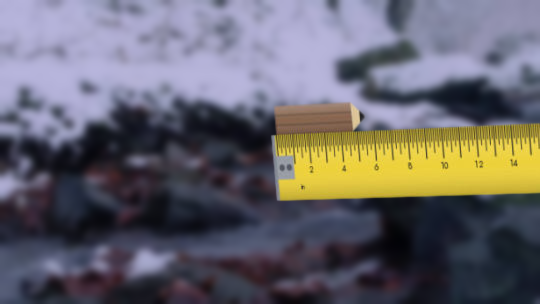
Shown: 5.5,in
